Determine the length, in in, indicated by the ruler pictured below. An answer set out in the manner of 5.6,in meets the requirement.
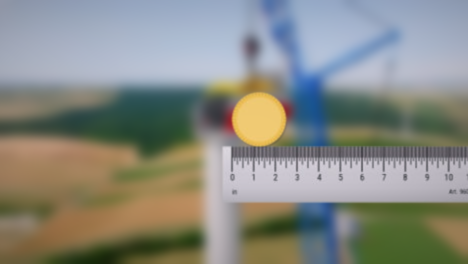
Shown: 2.5,in
